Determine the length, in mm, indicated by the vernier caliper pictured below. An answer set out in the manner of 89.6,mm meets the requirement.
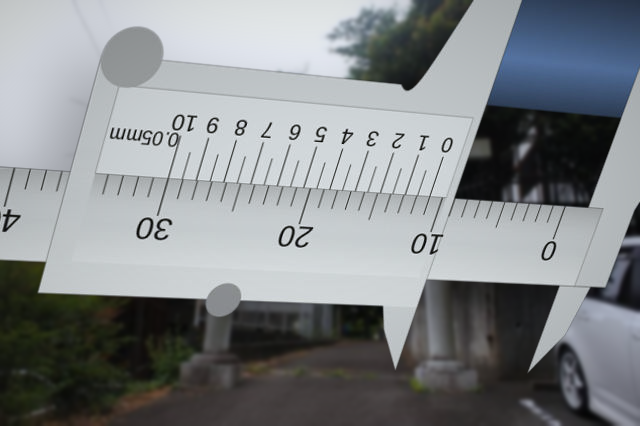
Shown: 11.0,mm
